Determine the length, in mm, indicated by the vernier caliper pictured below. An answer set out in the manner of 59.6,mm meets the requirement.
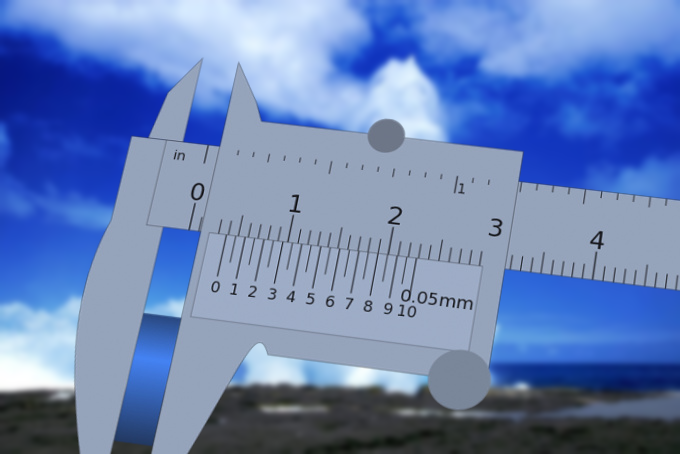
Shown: 3.8,mm
